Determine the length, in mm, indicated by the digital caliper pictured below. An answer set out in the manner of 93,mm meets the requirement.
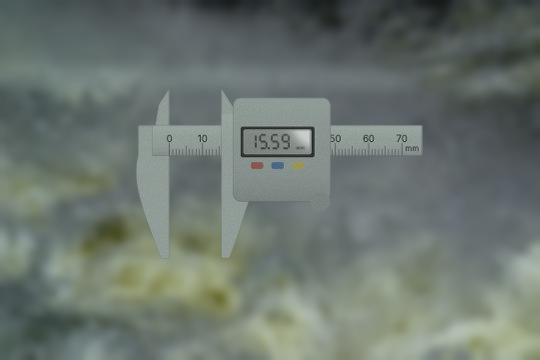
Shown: 15.59,mm
